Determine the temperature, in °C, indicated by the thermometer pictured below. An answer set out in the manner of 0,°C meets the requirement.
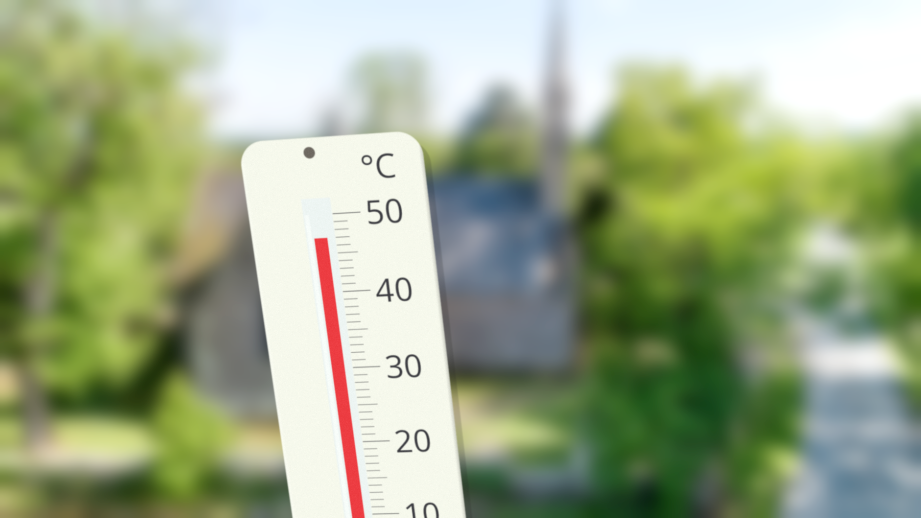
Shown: 47,°C
